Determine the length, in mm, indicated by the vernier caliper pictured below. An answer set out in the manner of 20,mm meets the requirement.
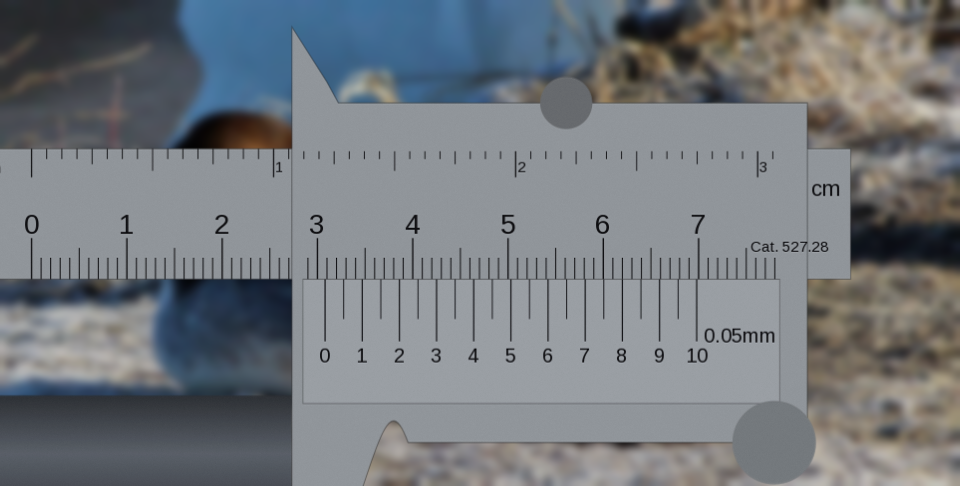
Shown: 30.8,mm
